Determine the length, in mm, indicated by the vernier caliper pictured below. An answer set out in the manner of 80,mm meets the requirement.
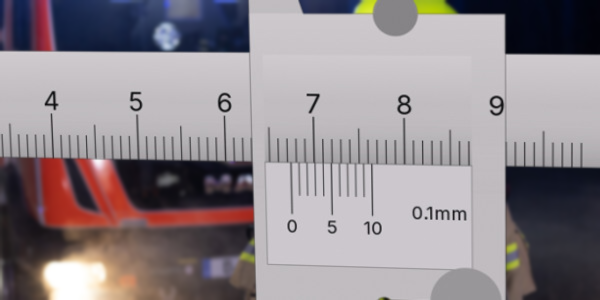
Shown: 67.4,mm
